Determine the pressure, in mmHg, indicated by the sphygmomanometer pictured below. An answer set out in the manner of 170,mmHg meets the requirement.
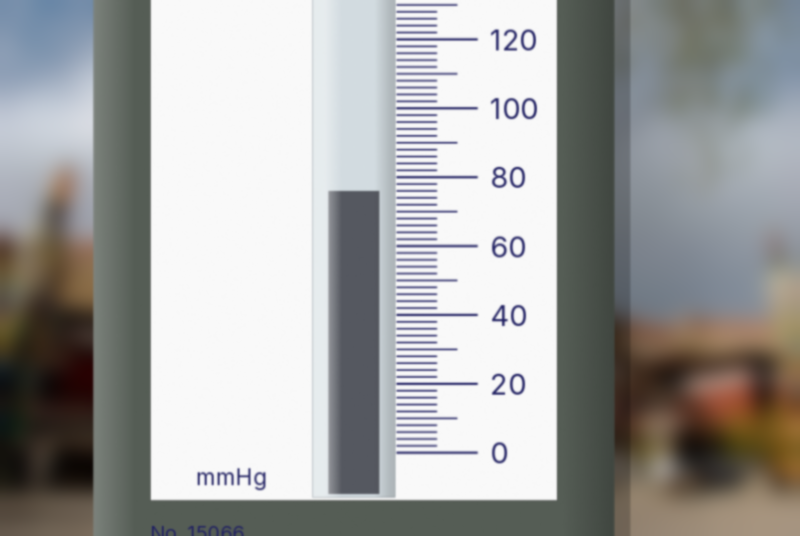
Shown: 76,mmHg
